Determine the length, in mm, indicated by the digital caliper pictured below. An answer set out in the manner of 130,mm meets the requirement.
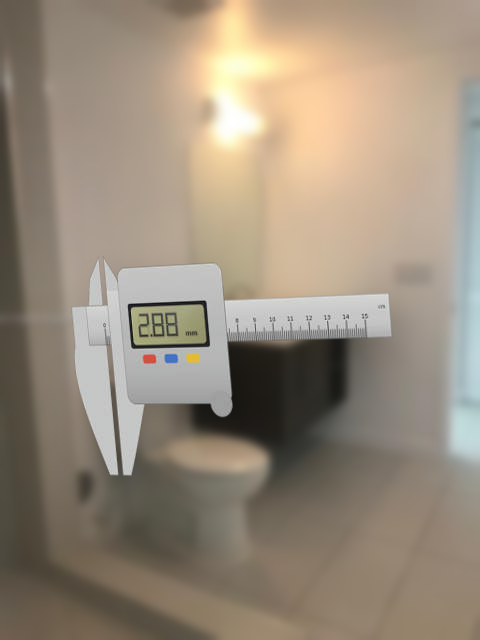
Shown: 2.88,mm
